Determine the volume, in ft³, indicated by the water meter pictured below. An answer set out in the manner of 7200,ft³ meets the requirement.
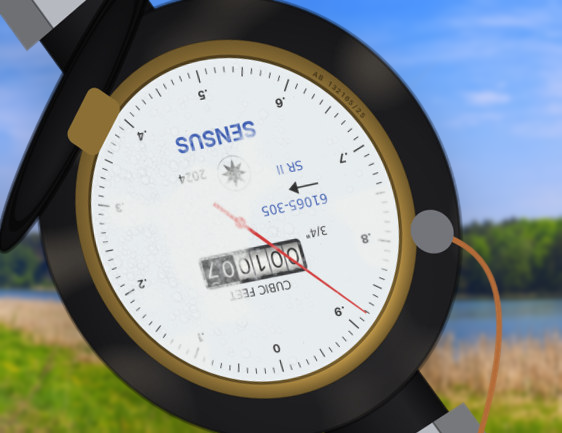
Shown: 1006.88,ft³
